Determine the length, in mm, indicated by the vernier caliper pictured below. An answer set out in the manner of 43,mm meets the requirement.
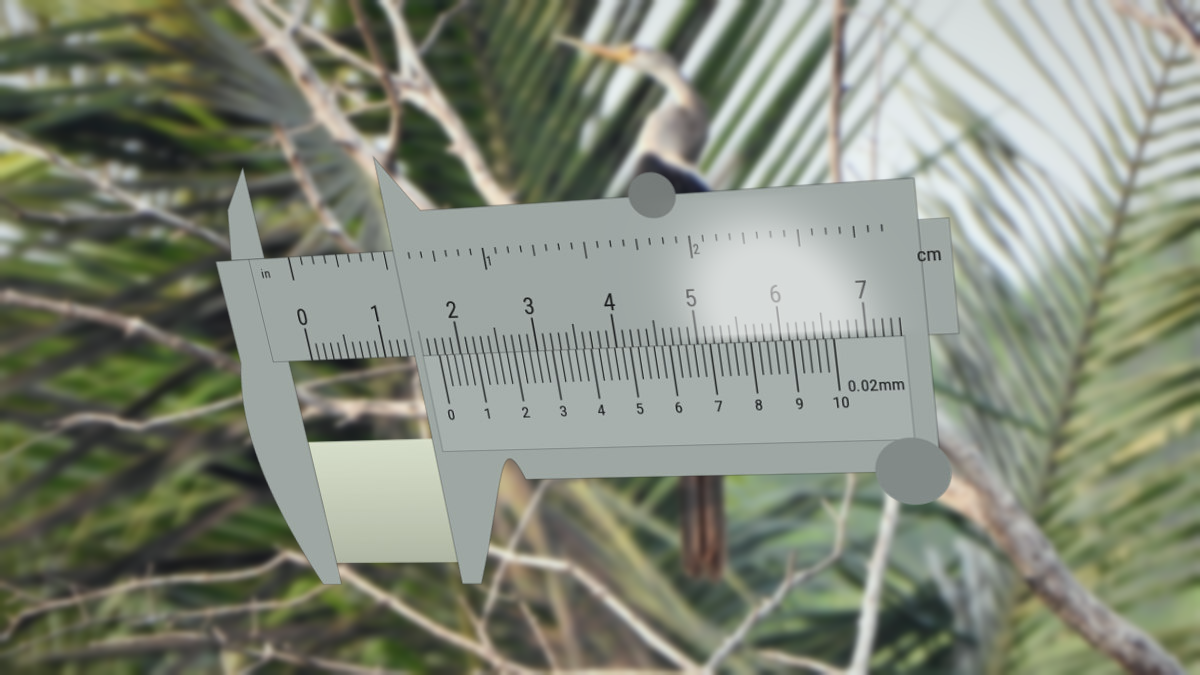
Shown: 17.2,mm
